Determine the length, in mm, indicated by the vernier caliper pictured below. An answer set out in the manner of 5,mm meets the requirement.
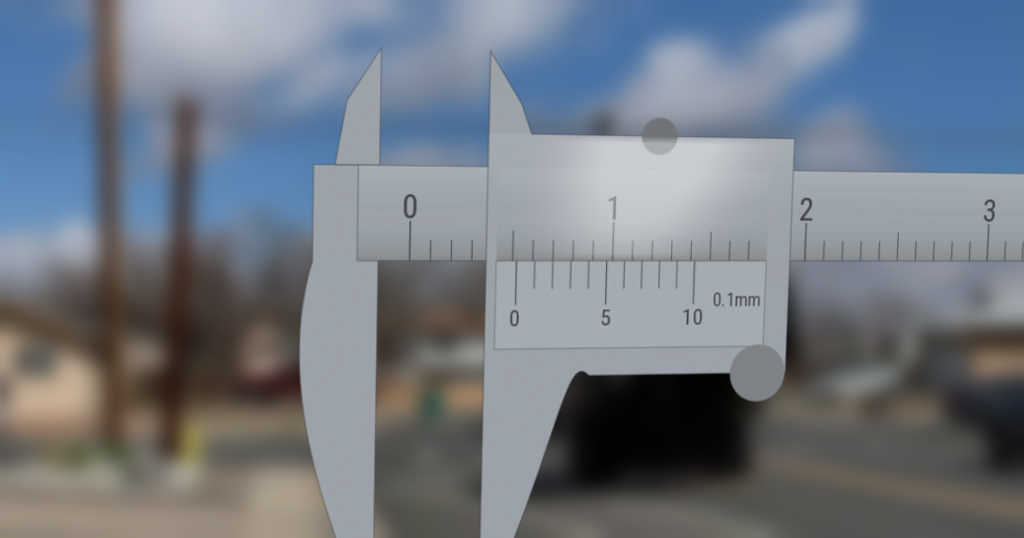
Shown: 5.2,mm
